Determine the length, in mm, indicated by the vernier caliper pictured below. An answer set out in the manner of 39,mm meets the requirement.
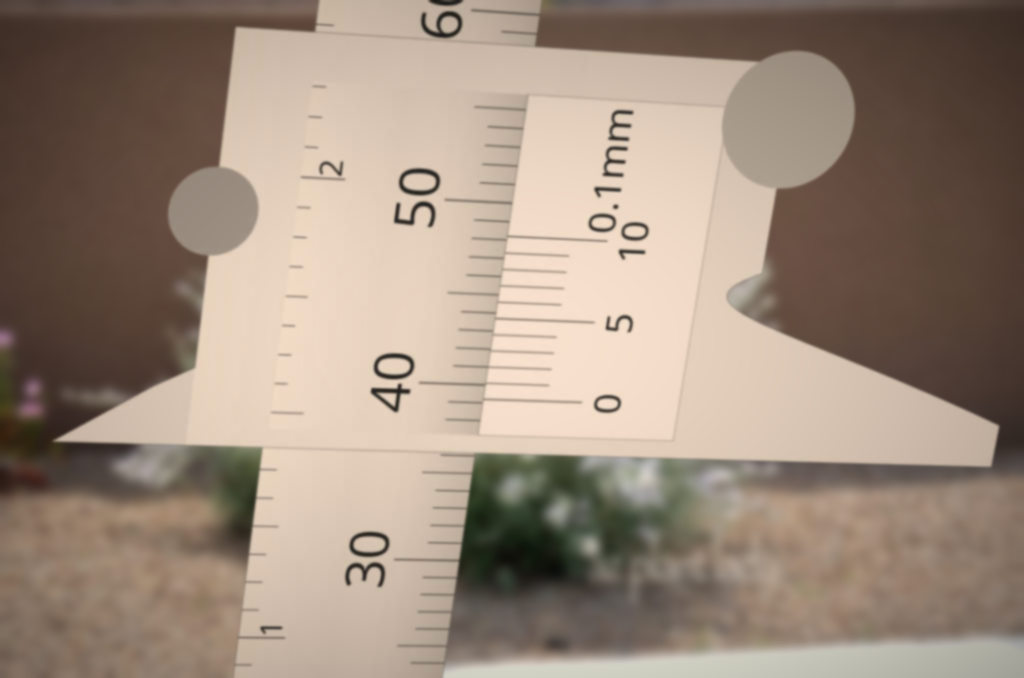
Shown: 39.2,mm
